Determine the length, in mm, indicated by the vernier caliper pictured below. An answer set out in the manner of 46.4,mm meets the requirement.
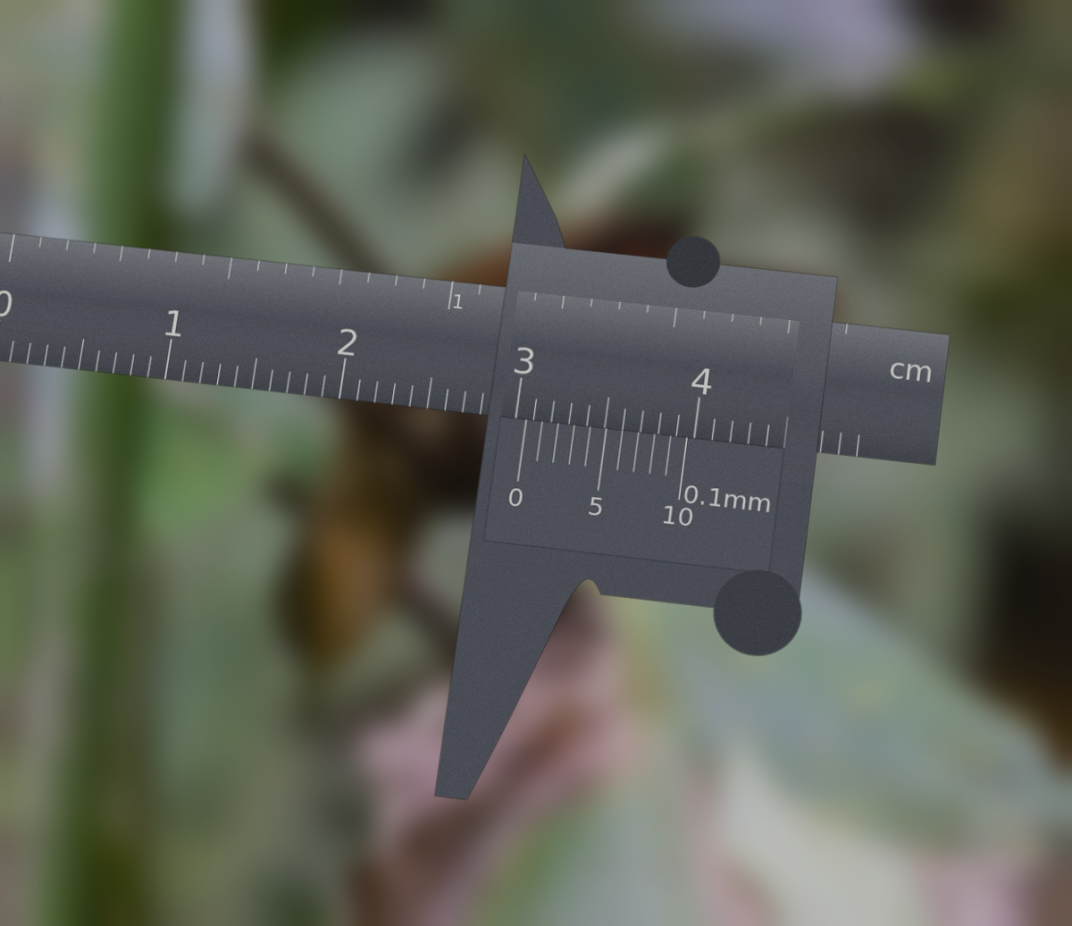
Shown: 30.6,mm
